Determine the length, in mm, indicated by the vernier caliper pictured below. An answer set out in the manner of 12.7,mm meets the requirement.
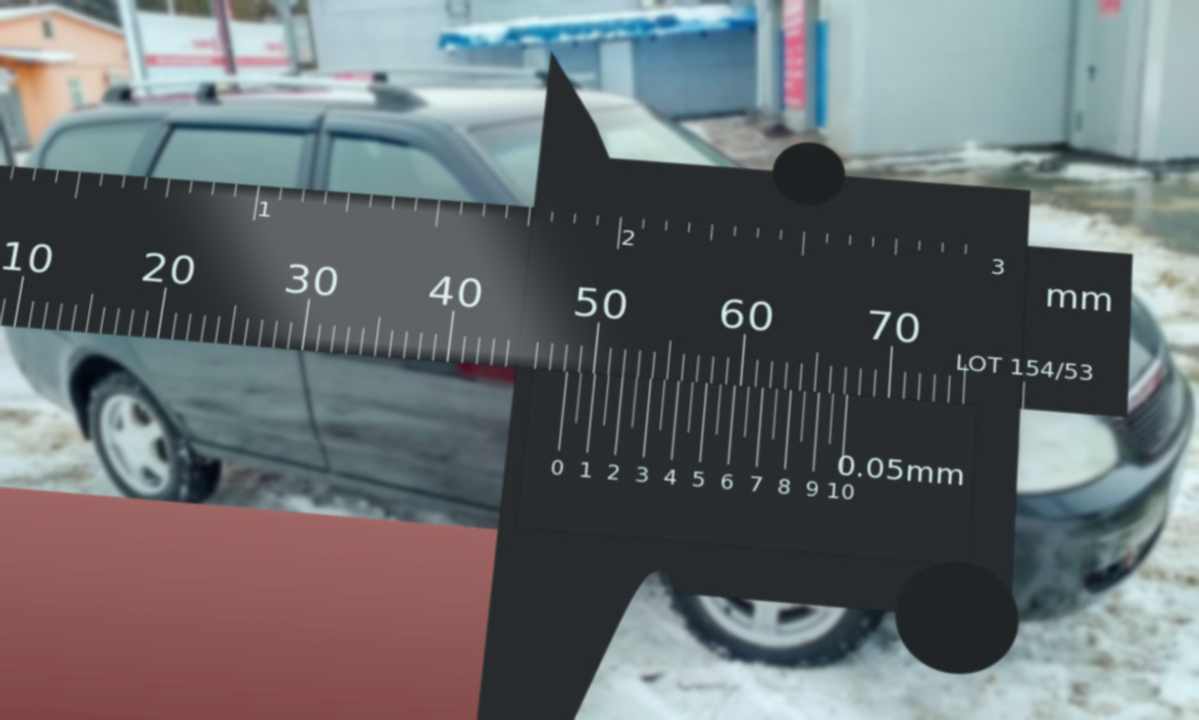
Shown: 48.2,mm
